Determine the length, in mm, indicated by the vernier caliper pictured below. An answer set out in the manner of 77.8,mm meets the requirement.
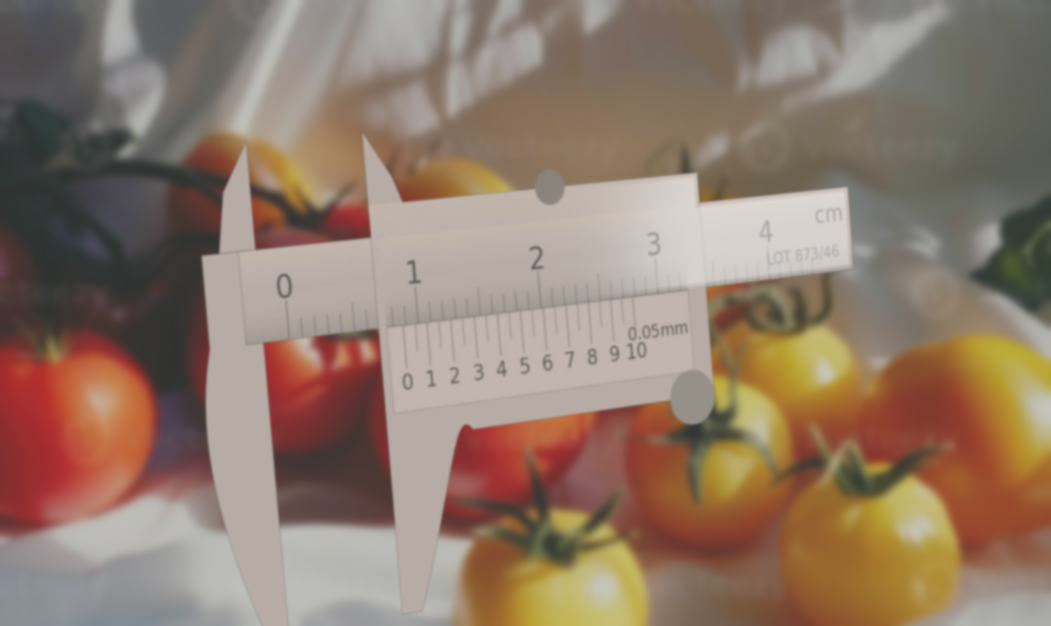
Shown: 8.8,mm
